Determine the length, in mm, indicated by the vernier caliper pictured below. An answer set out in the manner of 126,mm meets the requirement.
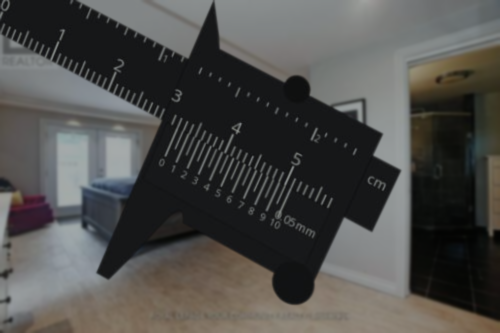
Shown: 32.0,mm
